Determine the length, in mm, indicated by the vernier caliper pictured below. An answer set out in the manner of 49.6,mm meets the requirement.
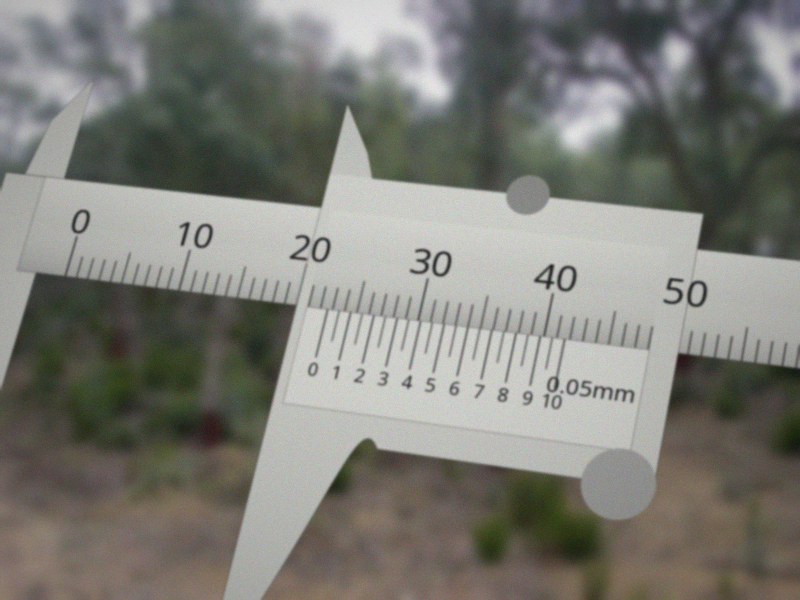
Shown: 22.6,mm
